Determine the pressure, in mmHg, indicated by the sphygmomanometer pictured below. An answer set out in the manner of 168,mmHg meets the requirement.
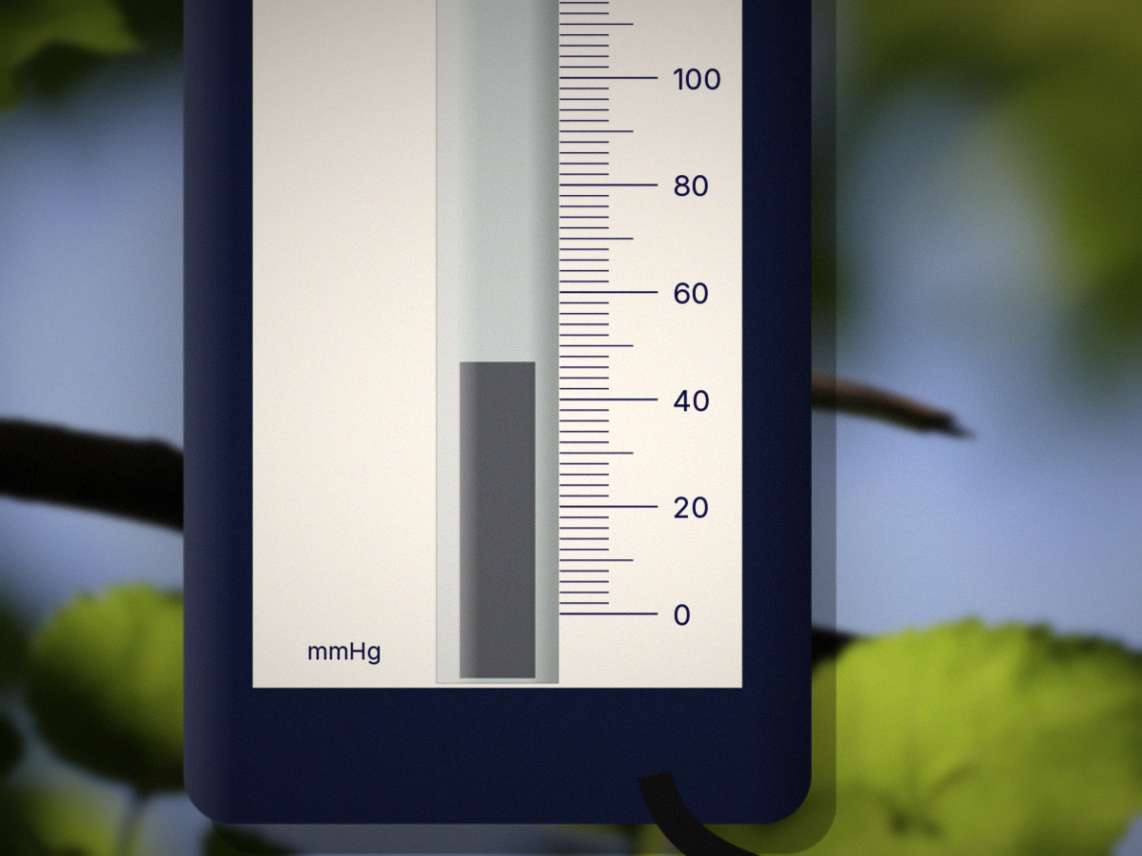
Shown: 47,mmHg
